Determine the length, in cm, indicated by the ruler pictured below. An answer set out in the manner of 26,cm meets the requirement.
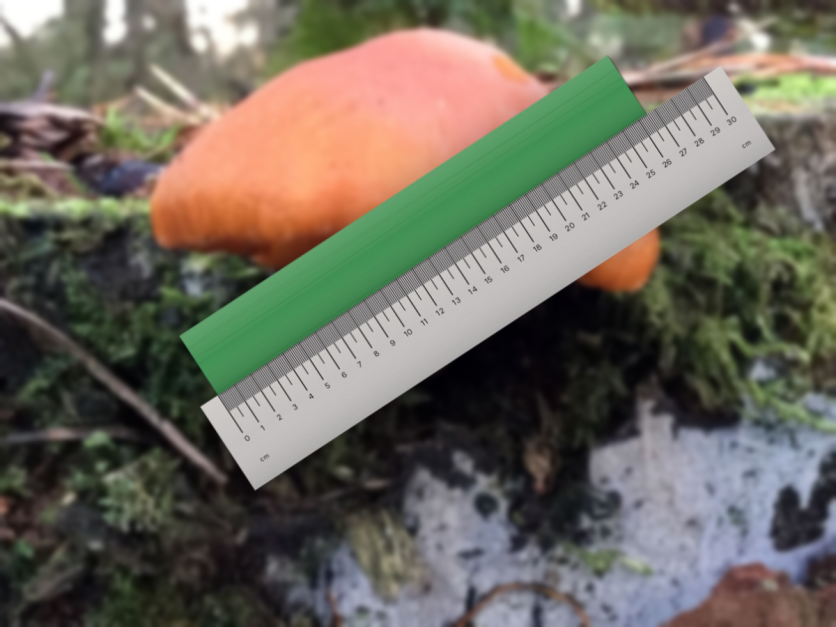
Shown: 26.5,cm
